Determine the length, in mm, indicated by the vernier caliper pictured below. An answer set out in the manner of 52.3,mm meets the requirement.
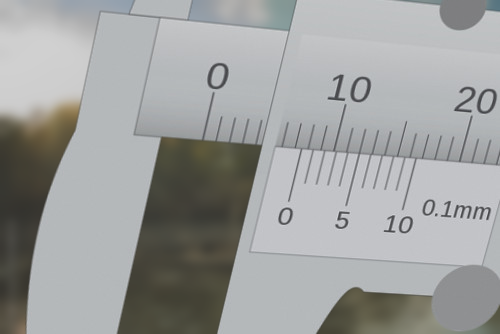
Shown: 7.5,mm
